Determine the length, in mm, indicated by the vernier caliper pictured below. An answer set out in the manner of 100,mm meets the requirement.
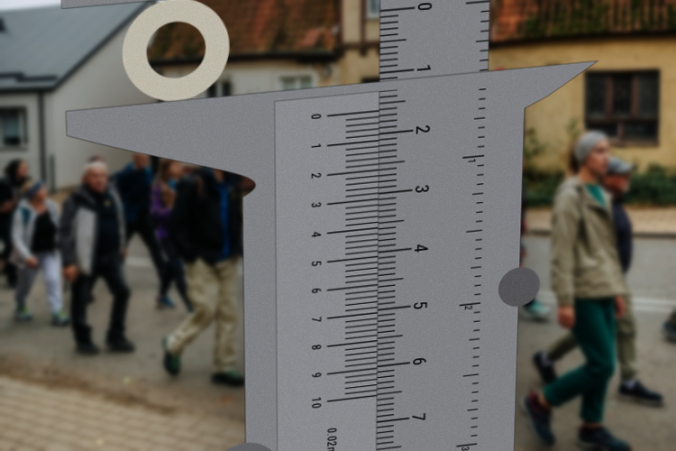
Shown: 16.2,mm
